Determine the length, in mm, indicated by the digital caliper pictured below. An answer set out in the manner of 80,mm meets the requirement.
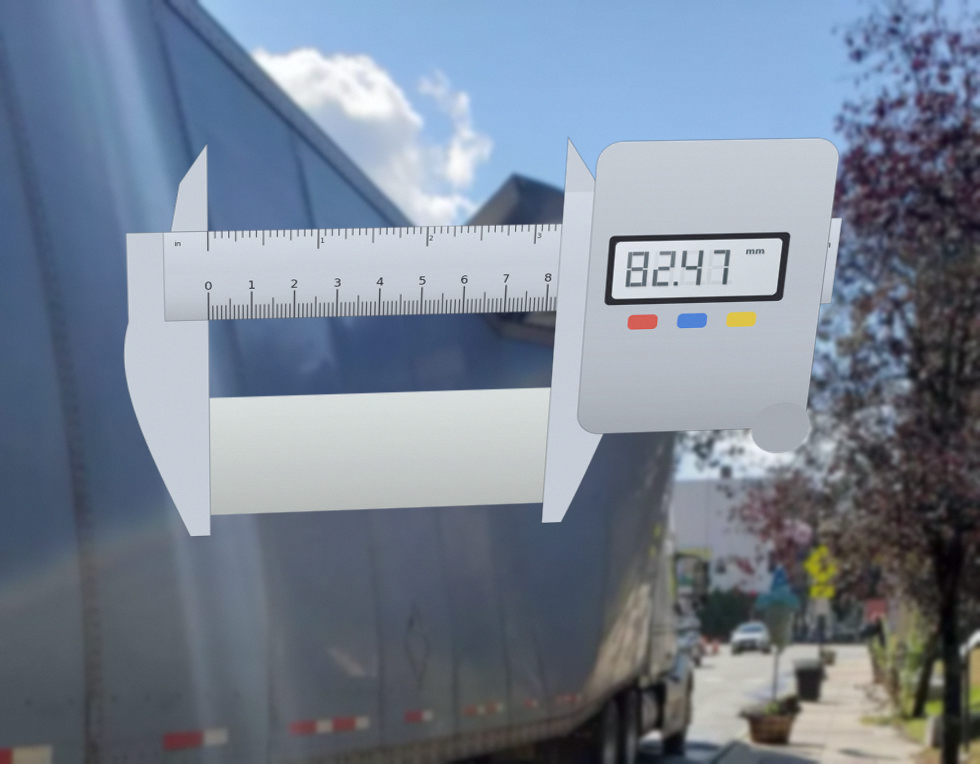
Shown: 82.47,mm
